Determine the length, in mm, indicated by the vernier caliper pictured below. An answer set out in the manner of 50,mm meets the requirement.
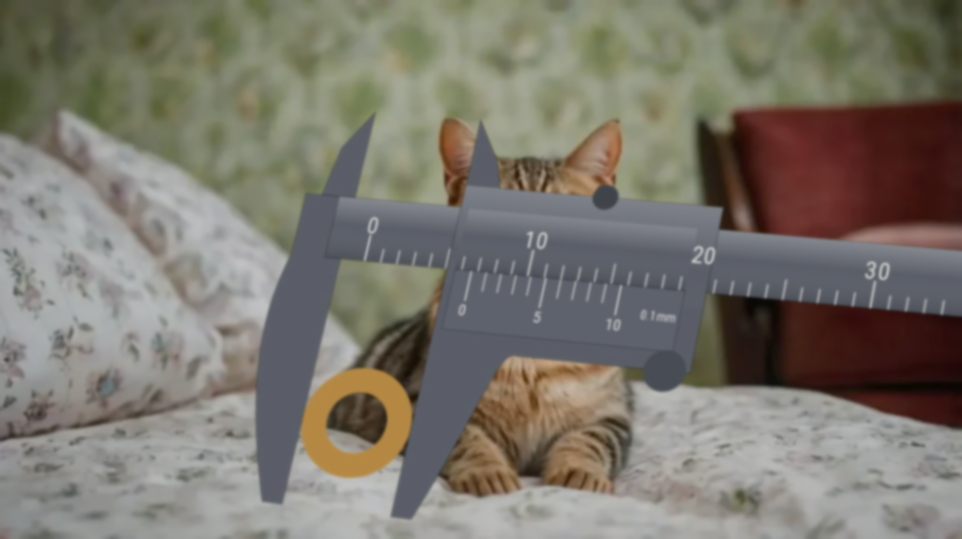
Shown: 6.6,mm
